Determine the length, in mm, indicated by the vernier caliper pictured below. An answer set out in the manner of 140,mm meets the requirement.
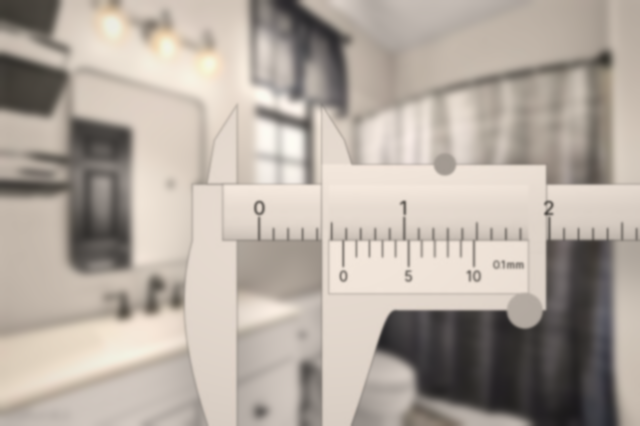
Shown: 5.8,mm
